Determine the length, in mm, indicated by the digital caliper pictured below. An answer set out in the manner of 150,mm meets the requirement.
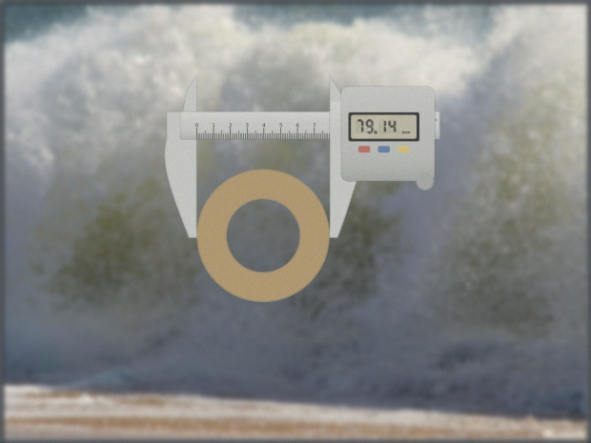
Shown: 79.14,mm
